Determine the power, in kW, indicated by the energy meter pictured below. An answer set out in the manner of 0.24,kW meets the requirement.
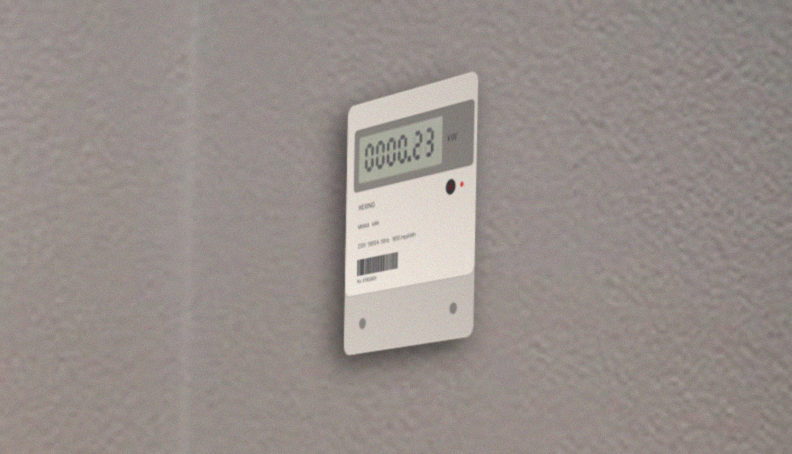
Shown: 0.23,kW
